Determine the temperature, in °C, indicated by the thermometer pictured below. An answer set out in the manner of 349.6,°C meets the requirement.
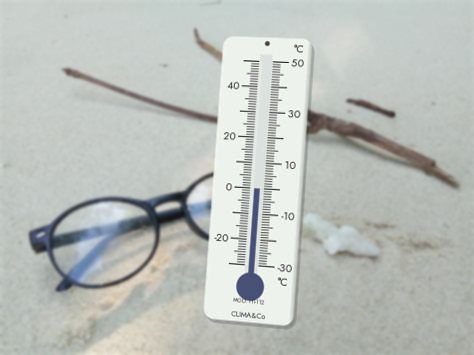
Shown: 0,°C
